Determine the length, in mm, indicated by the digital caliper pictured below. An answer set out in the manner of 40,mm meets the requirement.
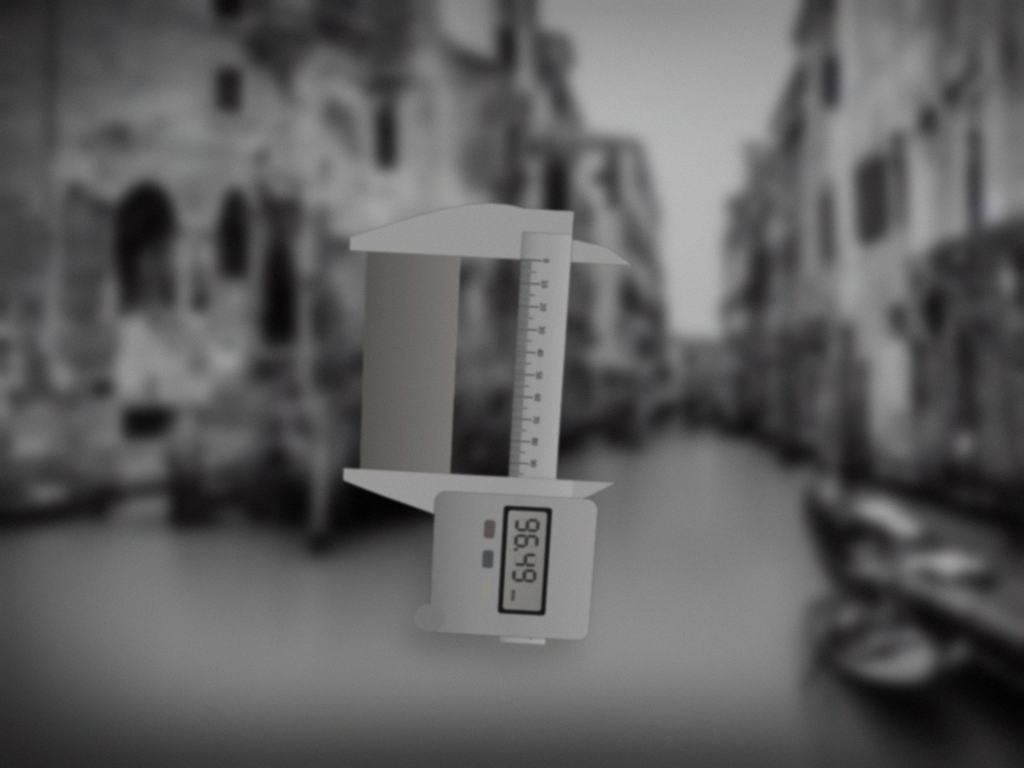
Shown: 96.49,mm
